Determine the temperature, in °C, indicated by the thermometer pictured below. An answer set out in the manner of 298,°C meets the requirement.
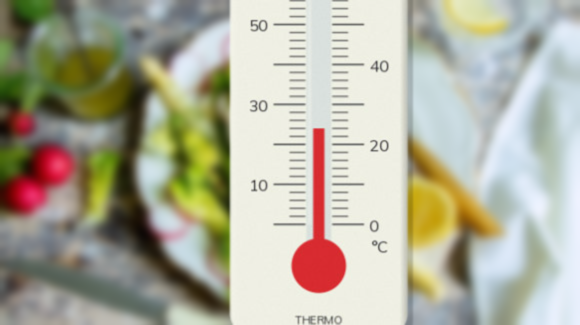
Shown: 24,°C
